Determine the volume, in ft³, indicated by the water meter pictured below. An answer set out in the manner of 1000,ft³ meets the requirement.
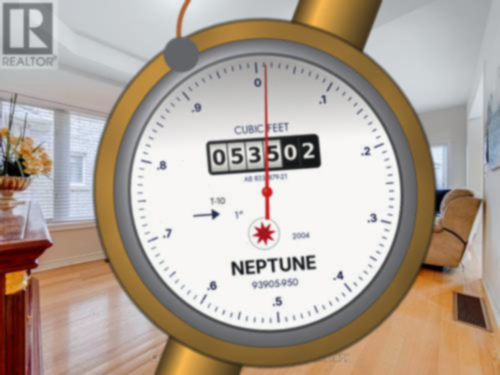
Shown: 53502.01,ft³
